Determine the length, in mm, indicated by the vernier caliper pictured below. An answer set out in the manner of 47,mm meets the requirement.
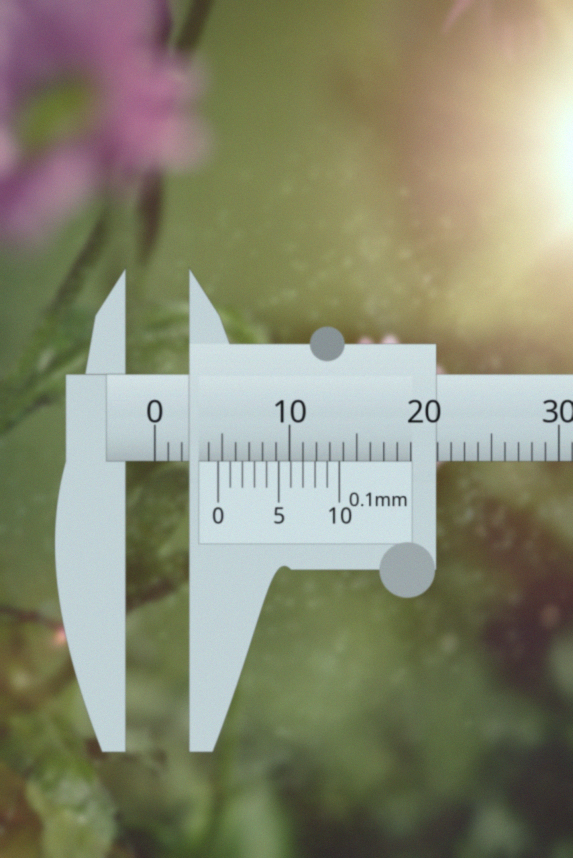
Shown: 4.7,mm
